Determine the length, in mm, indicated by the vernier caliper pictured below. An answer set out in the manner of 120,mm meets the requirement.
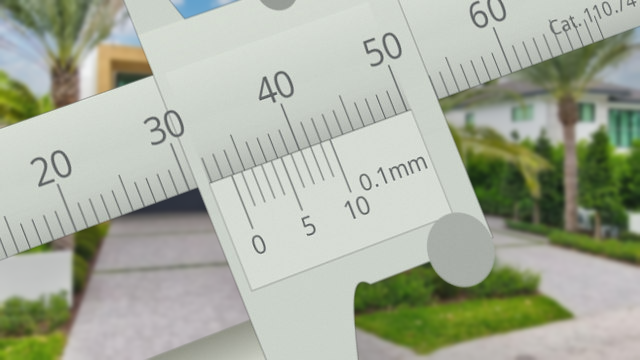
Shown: 33.8,mm
